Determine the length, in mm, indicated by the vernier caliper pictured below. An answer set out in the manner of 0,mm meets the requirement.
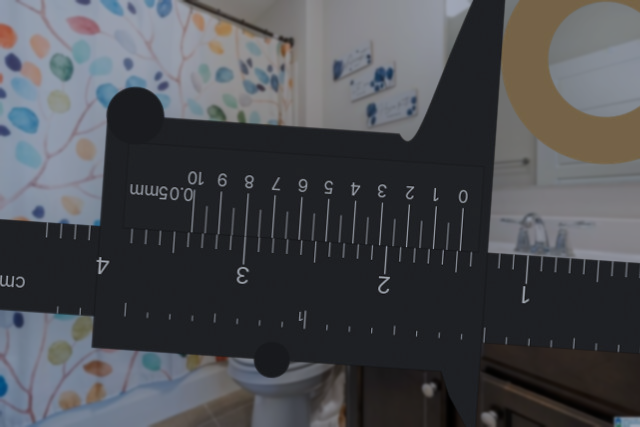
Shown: 14.8,mm
